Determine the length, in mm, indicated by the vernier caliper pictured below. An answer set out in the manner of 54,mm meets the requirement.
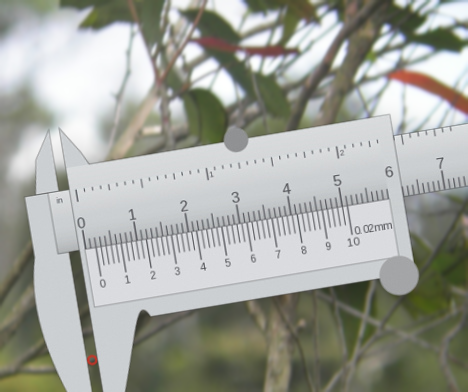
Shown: 2.0,mm
